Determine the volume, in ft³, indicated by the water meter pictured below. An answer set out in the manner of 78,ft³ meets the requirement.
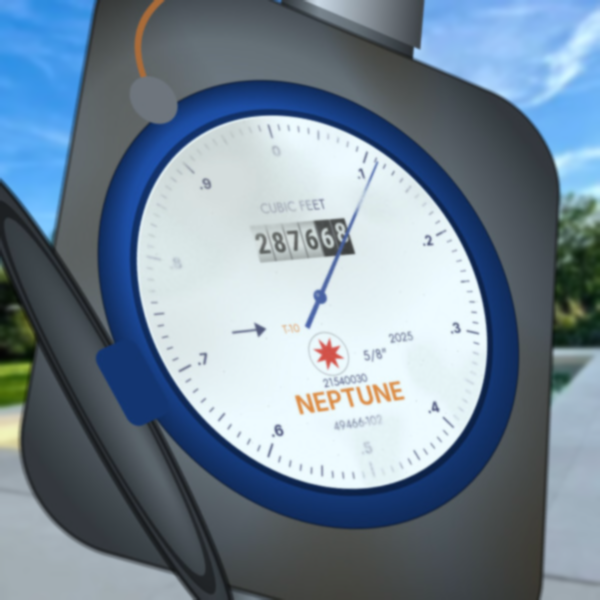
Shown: 287668.11,ft³
